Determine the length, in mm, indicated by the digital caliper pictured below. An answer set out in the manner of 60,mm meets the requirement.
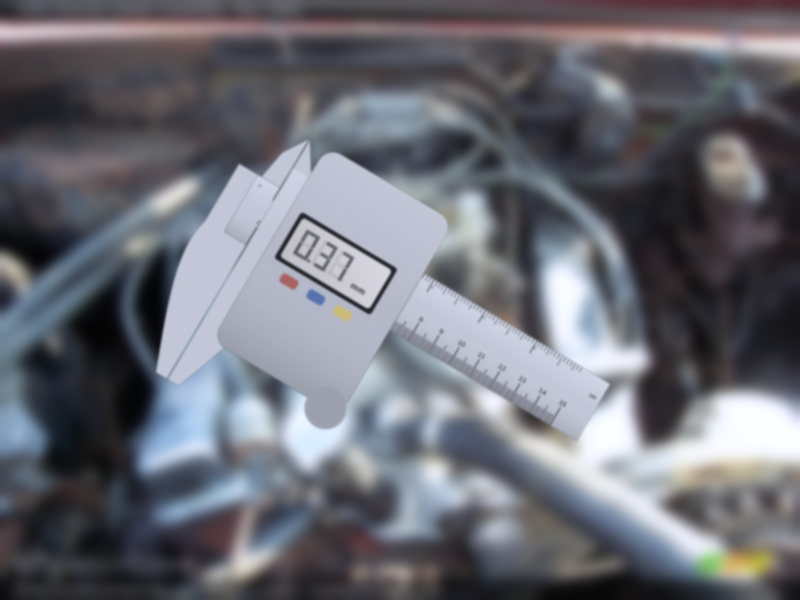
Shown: 0.37,mm
